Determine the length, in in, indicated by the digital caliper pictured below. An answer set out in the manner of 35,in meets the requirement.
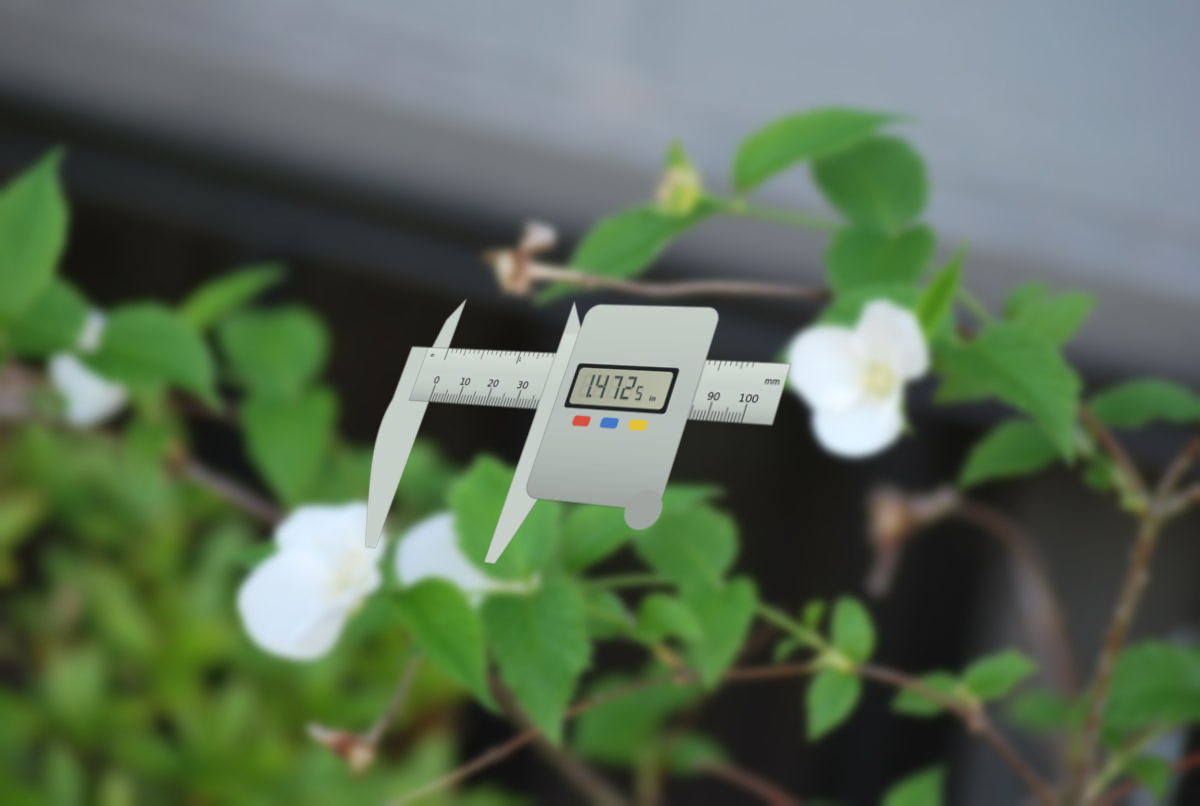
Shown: 1.4725,in
